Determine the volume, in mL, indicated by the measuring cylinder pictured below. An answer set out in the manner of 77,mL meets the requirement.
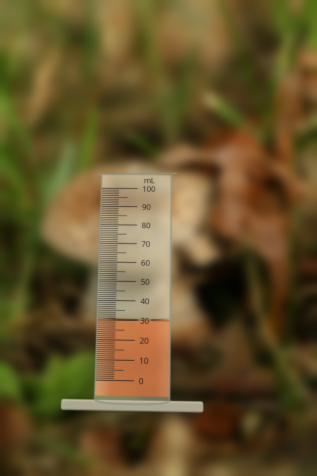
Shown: 30,mL
